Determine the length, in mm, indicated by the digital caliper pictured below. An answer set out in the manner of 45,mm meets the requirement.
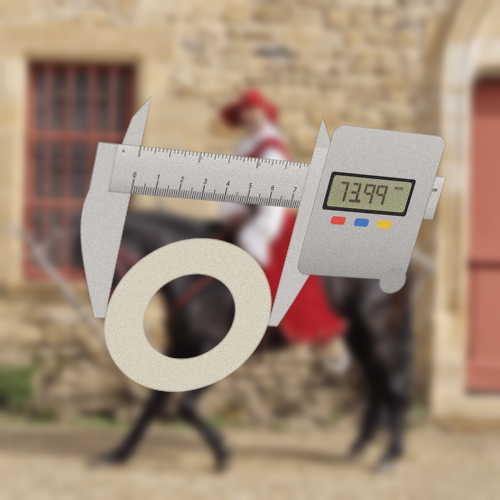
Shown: 73.99,mm
